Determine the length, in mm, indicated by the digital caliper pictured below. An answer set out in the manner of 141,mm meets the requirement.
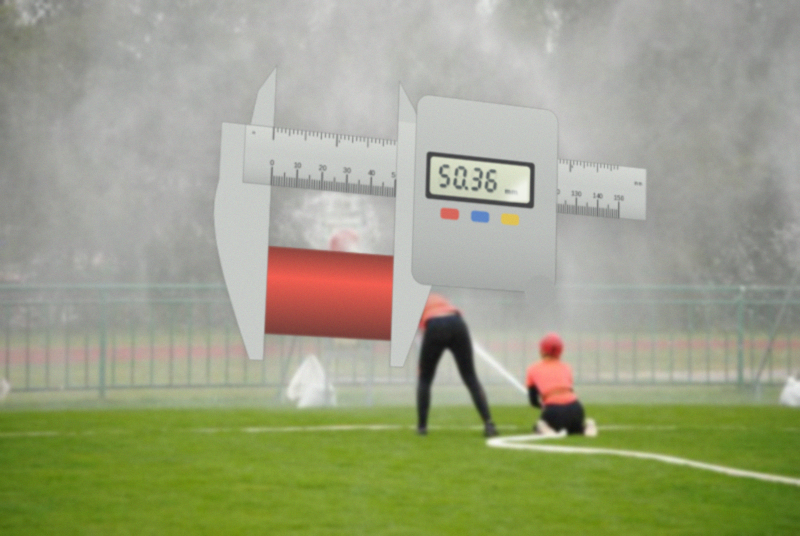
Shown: 50.36,mm
